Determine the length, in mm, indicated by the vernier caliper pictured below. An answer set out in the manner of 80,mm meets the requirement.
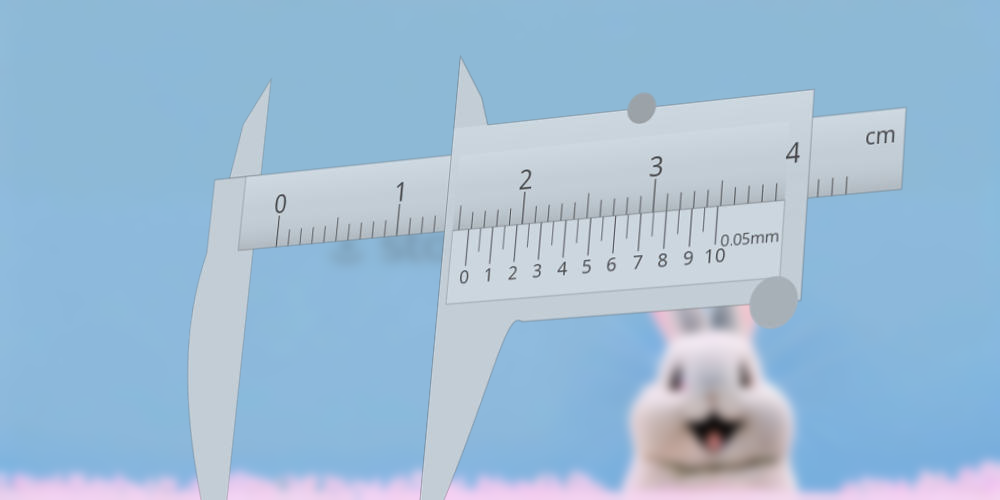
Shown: 15.8,mm
